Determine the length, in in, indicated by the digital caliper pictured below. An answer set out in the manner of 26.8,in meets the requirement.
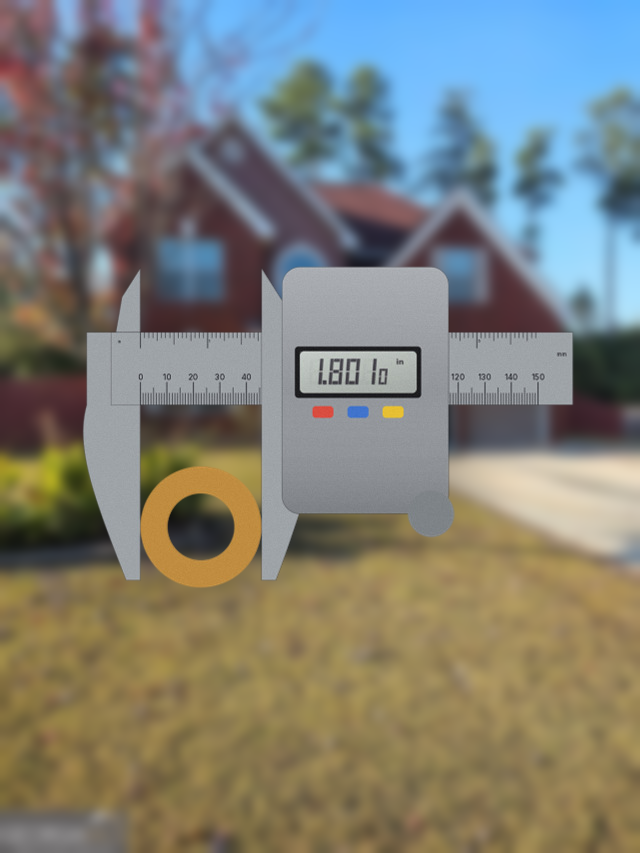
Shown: 1.8010,in
